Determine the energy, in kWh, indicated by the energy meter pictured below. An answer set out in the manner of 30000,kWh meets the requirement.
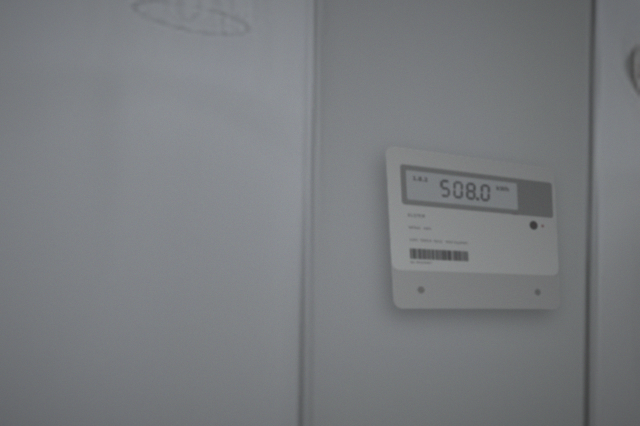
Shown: 508.0,kWh
